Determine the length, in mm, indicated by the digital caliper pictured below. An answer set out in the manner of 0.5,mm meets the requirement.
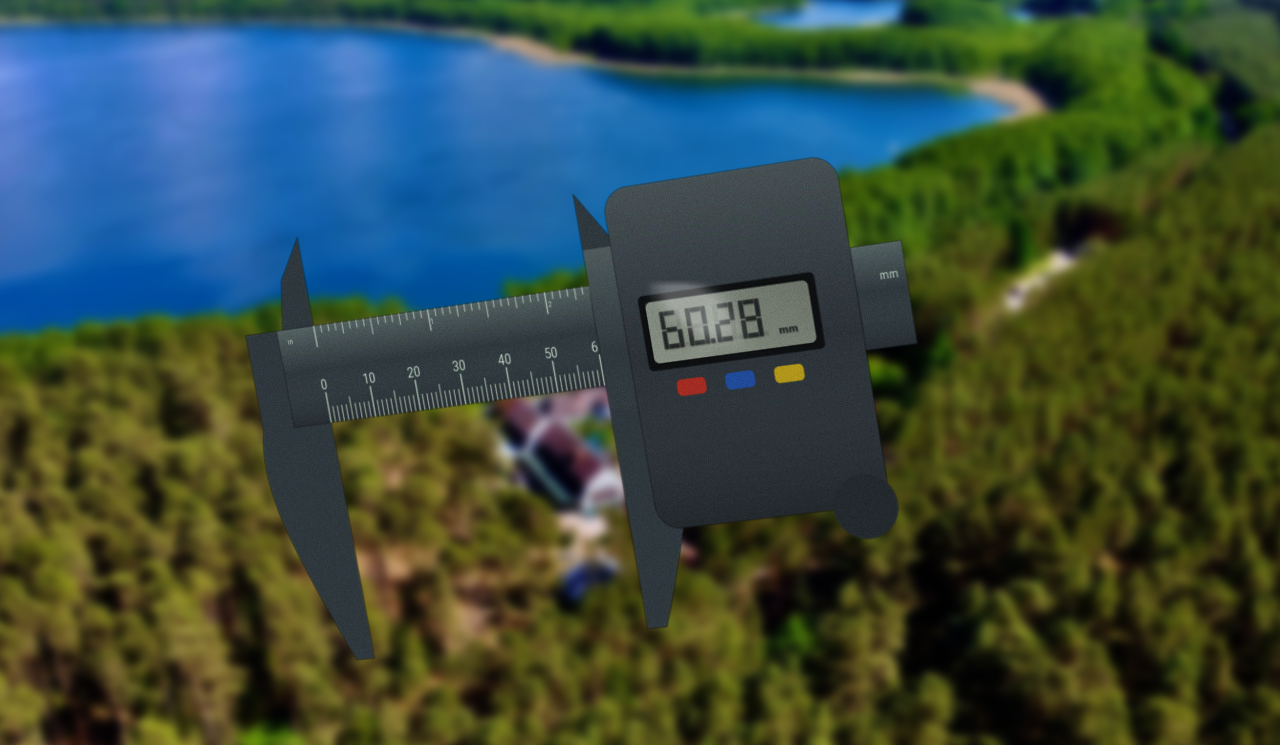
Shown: 60.28,mm
